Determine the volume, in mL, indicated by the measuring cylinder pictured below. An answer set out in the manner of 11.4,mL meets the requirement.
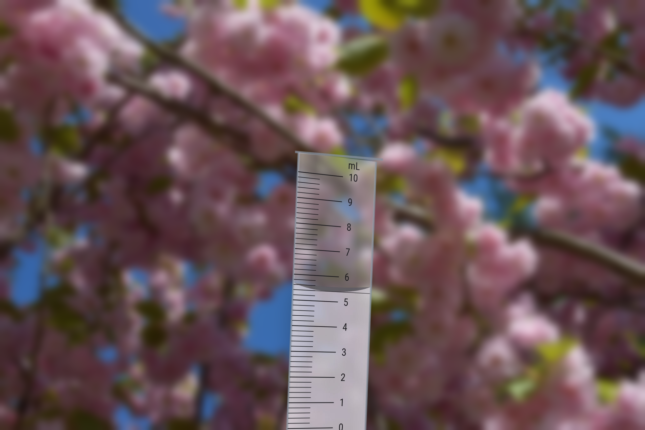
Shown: 5.4,mL
